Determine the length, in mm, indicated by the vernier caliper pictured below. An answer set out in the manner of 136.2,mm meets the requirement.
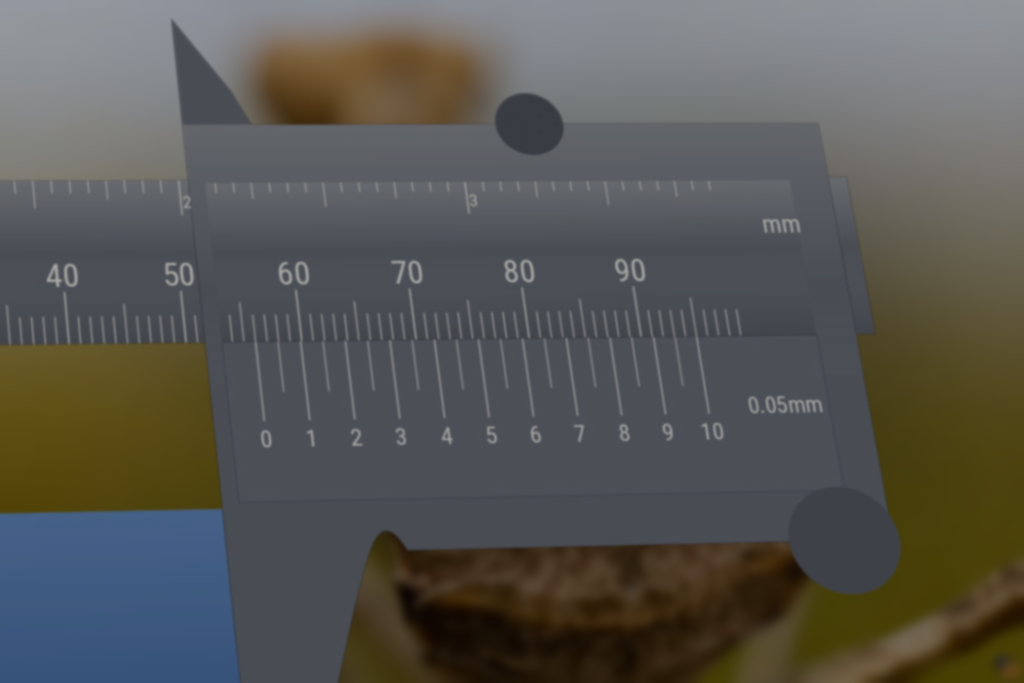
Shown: 56.0,mm
